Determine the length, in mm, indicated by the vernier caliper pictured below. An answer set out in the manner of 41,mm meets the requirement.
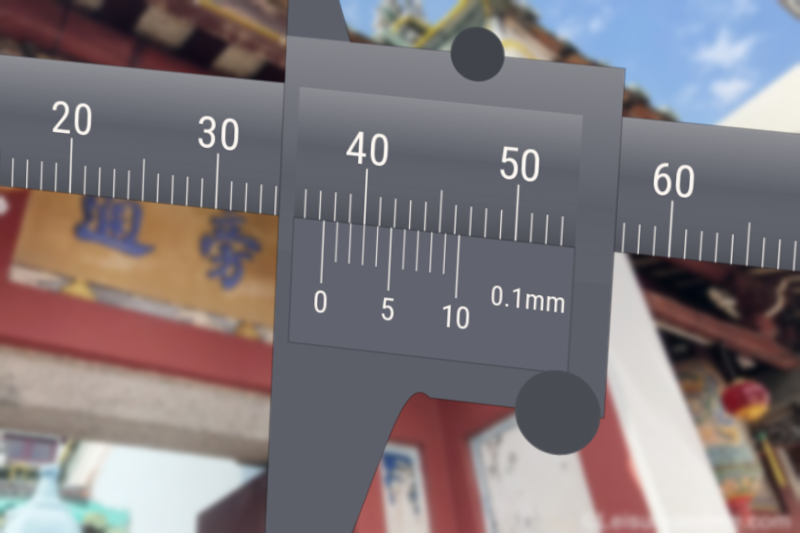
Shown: 37.3,mm
